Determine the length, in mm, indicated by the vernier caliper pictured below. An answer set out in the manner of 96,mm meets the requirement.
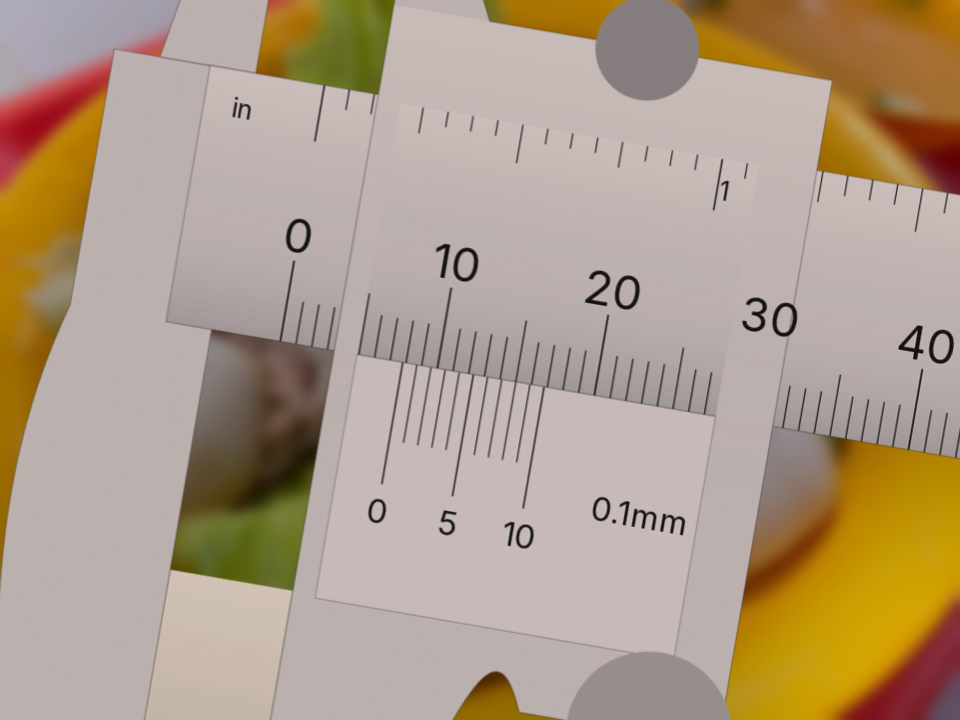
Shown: 7.8,mm
